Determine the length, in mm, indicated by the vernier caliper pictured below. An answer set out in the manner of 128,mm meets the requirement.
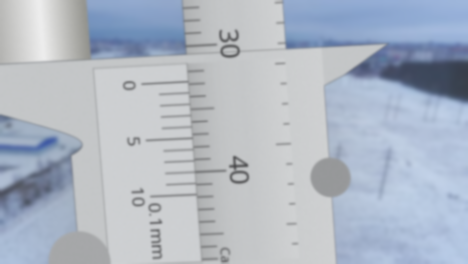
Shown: 32.8,mm
